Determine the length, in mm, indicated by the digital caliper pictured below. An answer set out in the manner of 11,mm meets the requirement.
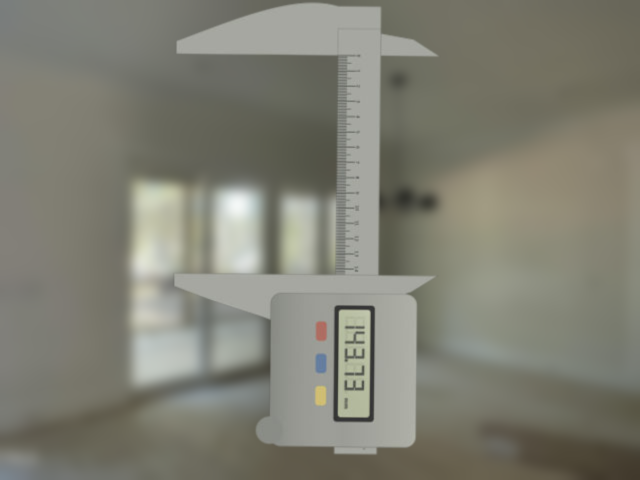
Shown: 143.73,mm
